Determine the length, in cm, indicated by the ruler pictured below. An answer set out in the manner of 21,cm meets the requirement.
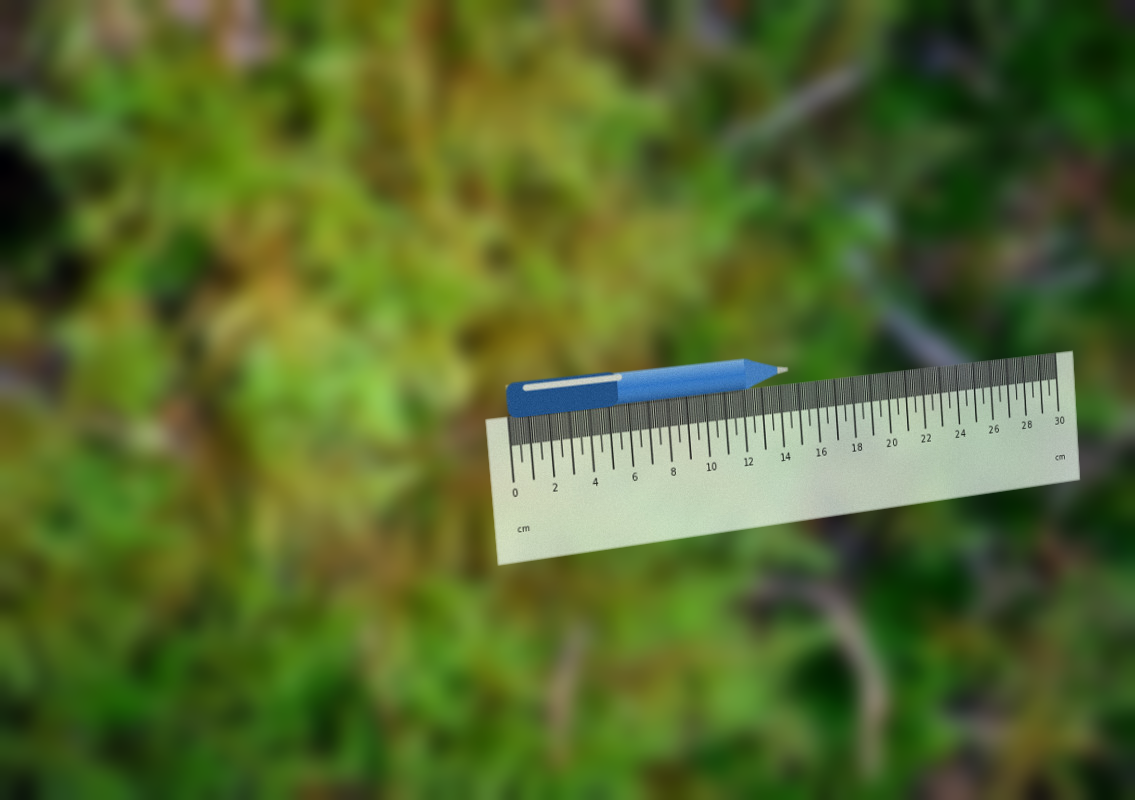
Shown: 14.5,cm
